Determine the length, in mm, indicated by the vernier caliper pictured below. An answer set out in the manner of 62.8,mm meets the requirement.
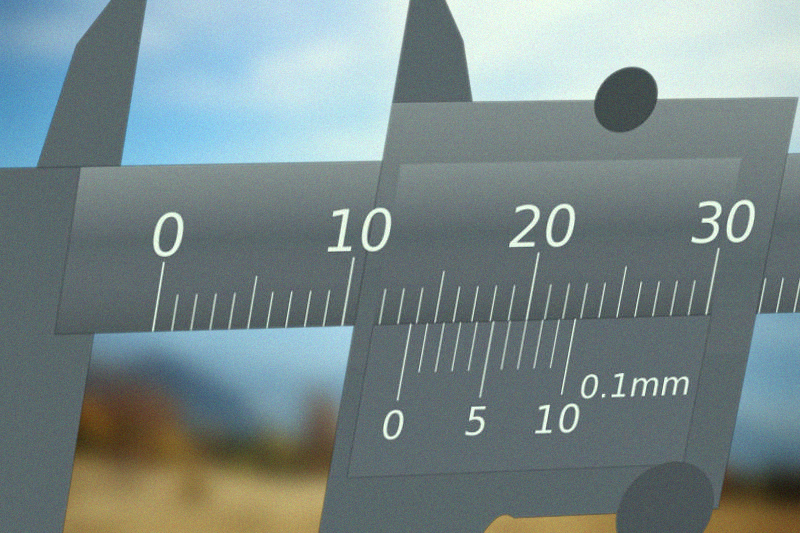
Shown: 13.7,mm
